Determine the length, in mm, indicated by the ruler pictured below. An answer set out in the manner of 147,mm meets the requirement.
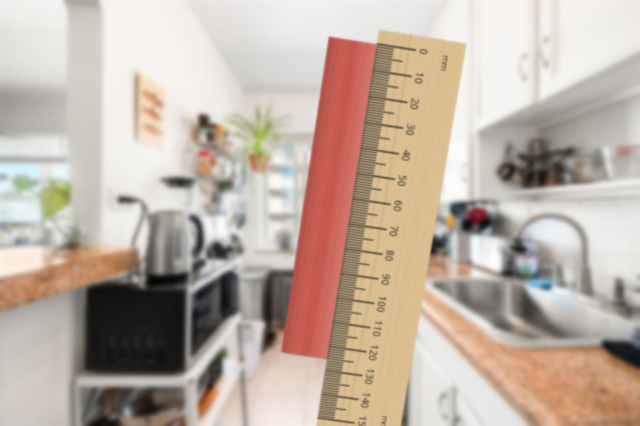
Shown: 125,mm
